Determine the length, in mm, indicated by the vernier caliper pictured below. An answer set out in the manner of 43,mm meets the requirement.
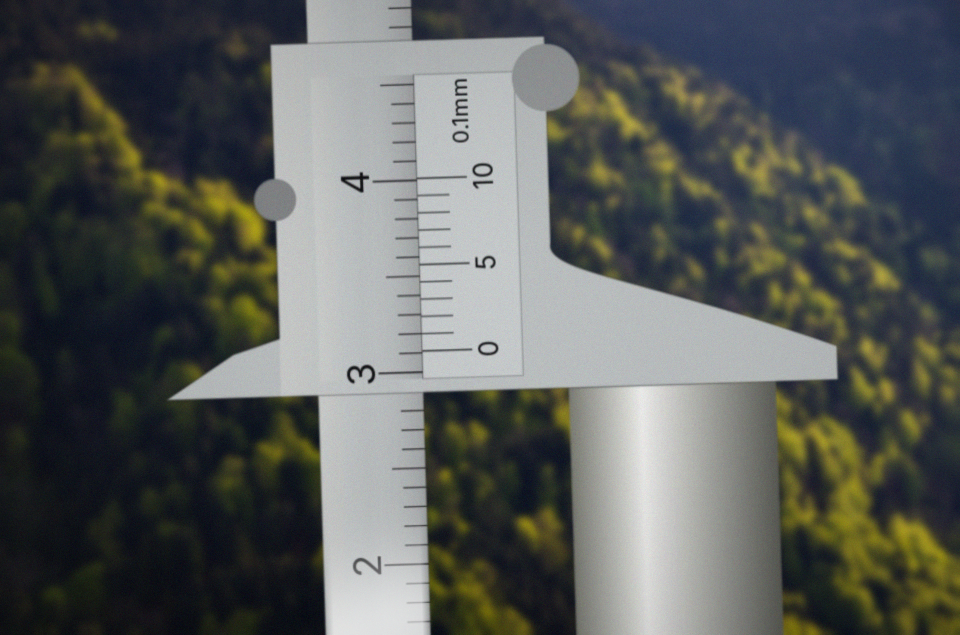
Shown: 31.1,mm
